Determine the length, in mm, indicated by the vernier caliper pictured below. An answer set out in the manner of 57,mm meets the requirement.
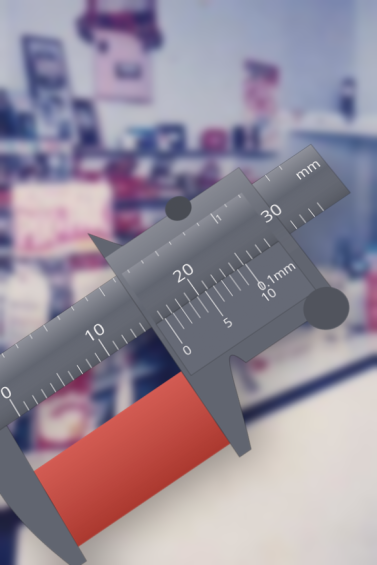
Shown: 16.2,mm
